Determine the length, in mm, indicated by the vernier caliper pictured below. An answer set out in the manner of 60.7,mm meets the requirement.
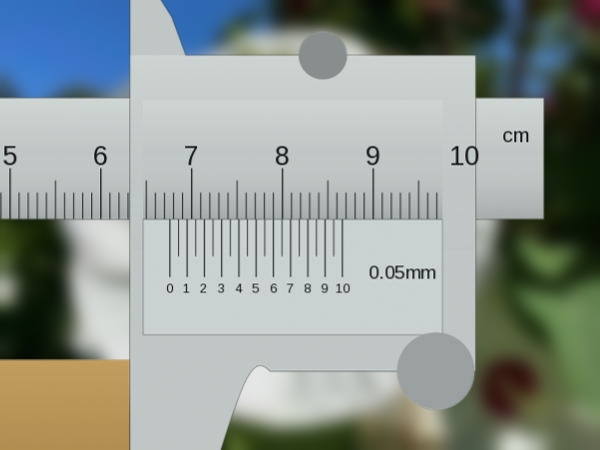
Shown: 67.6,mm
